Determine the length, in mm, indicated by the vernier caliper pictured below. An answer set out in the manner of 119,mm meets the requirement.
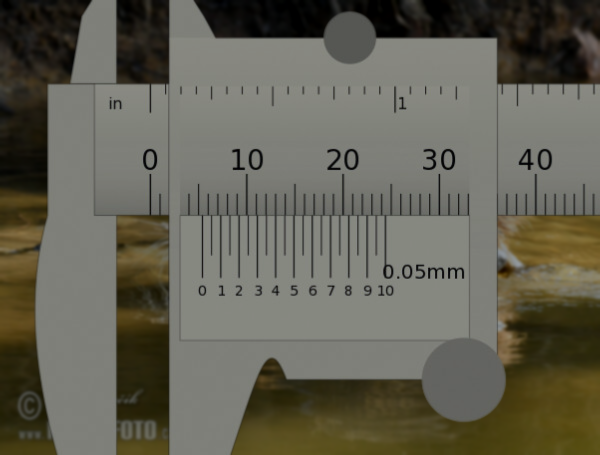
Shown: 5.4,mm
